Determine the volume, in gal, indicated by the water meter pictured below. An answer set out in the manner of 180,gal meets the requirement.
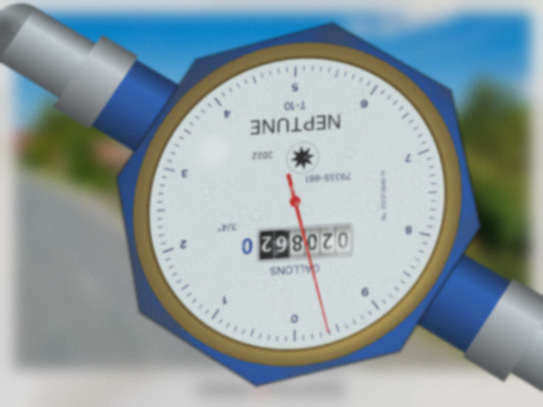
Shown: 208619.6,gal
